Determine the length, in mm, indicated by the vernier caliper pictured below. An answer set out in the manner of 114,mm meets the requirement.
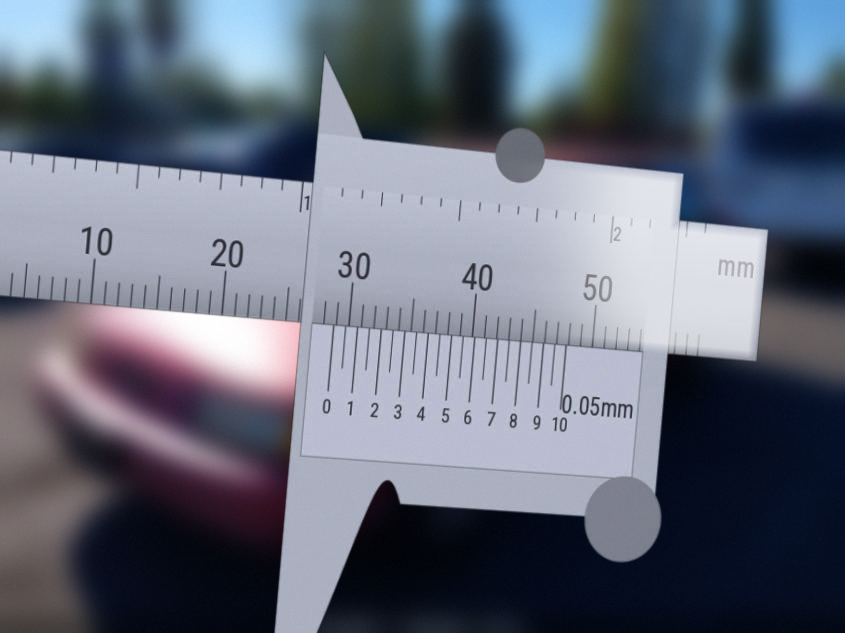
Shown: 28.8,mm
